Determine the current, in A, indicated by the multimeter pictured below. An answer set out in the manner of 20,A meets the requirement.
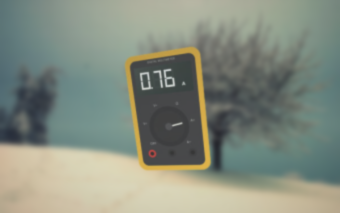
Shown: 0.76,A
